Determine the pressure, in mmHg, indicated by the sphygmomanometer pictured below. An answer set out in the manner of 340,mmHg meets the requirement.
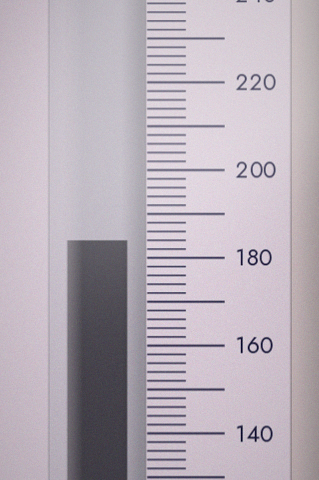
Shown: 184,mmHg
